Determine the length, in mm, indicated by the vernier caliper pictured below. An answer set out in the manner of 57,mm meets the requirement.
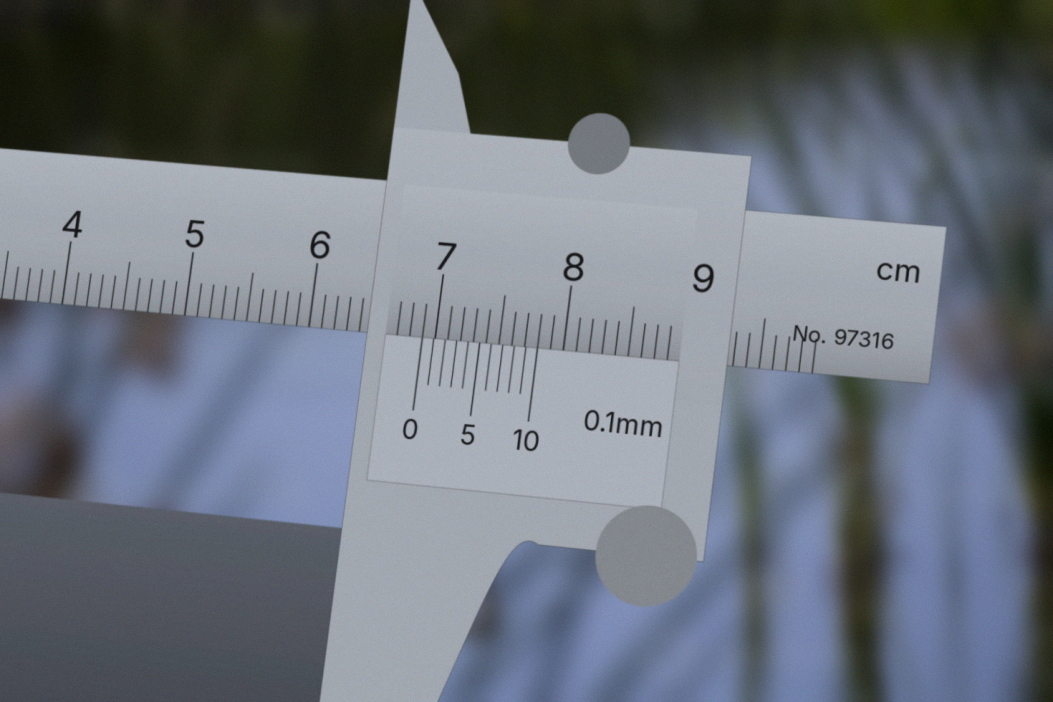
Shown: 69.0,mm
